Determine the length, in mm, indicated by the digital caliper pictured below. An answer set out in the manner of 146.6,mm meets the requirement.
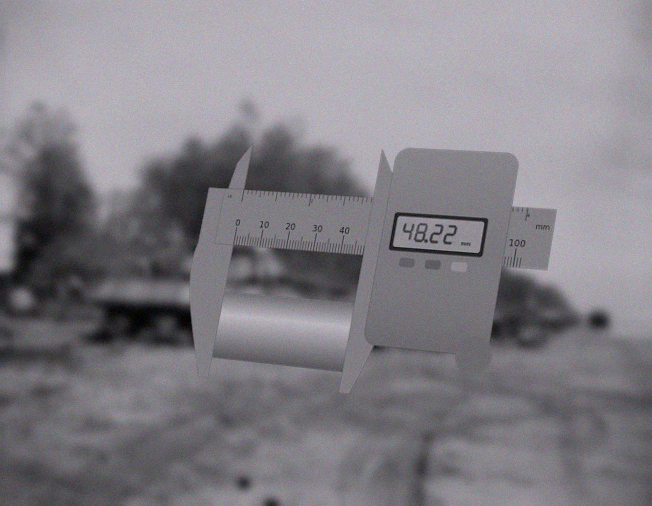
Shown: 48.22,mm
